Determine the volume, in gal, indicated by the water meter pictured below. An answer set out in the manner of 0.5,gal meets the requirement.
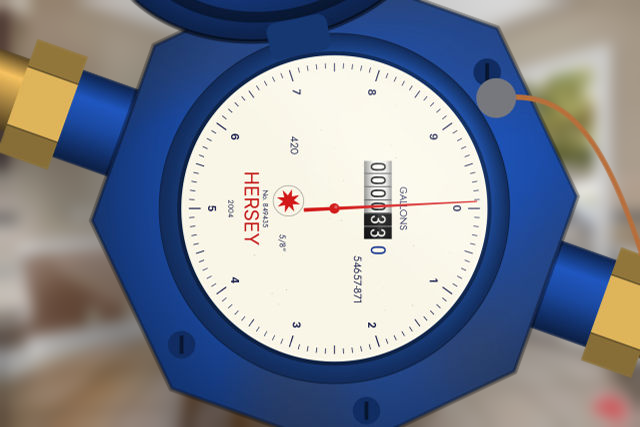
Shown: 329.9,gal
